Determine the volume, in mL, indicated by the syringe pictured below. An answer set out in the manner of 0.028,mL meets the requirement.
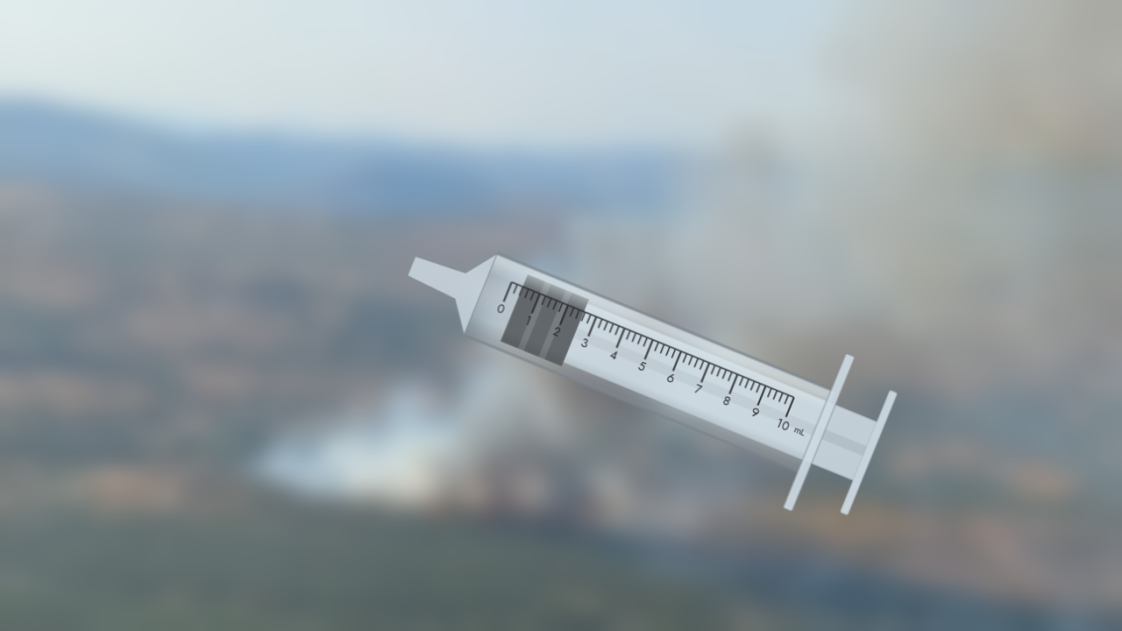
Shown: 0.4,mL
